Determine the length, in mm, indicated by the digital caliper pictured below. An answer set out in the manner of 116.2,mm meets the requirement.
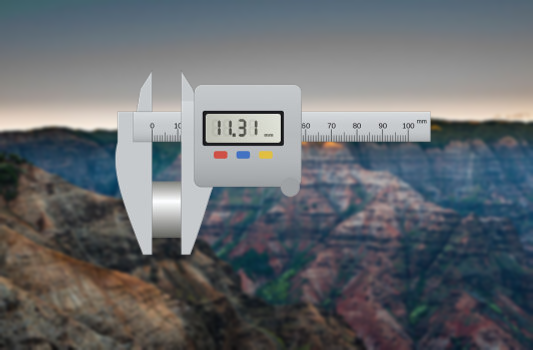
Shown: 11.31,mm
